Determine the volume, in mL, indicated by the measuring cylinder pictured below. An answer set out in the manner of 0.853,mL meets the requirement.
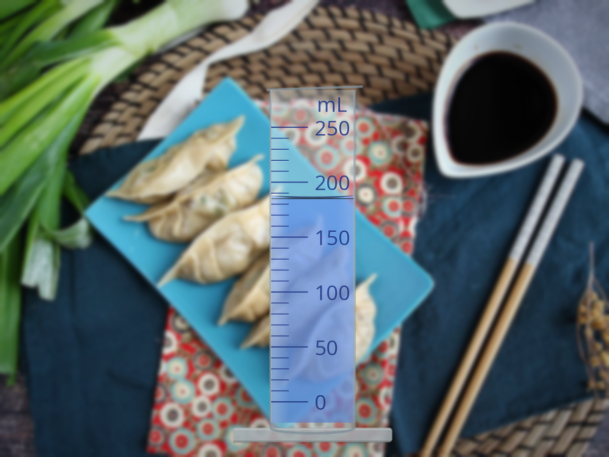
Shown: 185,mL
